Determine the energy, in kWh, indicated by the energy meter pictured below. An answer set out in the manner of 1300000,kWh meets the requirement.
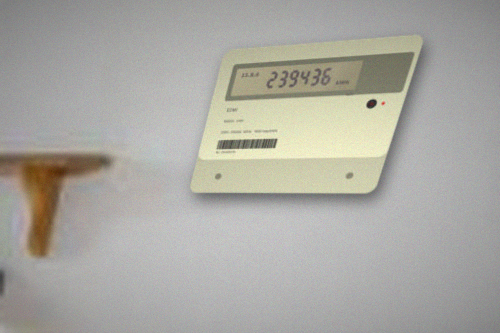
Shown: 239436,kWh
